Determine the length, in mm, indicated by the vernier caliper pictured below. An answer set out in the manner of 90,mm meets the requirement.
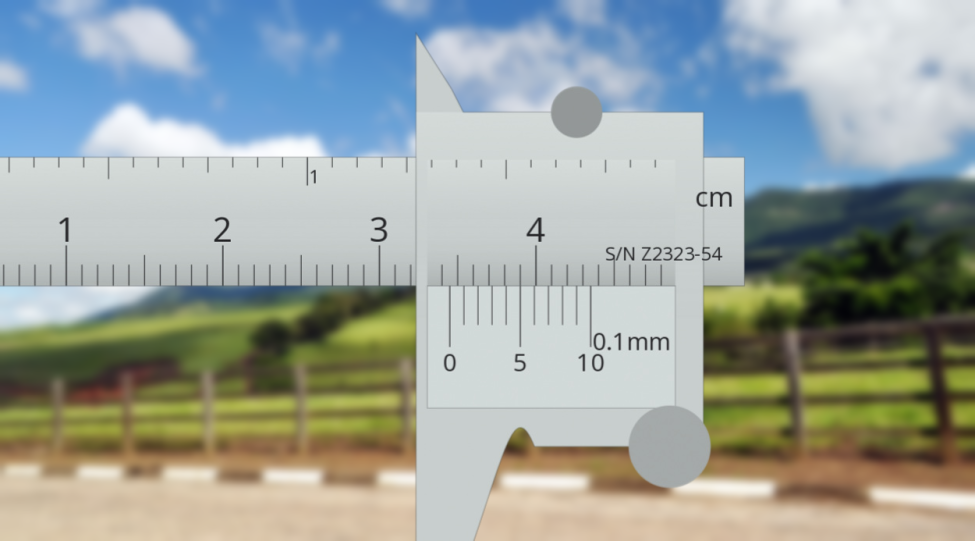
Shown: 34.5,mm
